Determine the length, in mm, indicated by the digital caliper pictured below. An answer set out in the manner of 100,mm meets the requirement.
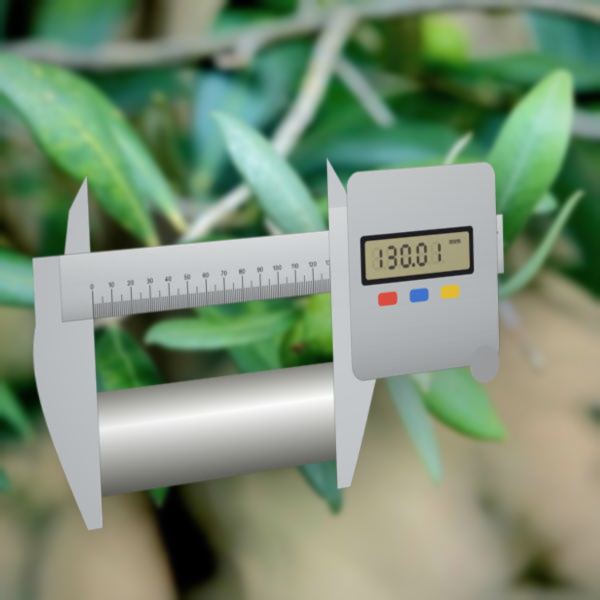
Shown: 130.01,mm
